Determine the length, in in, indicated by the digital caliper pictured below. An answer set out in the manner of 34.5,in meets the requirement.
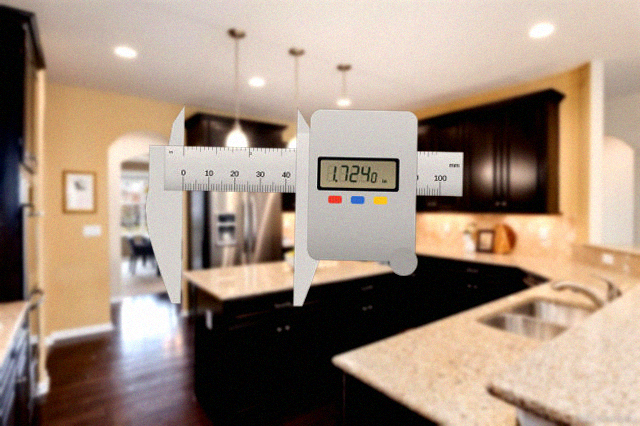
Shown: 1.7240,in
